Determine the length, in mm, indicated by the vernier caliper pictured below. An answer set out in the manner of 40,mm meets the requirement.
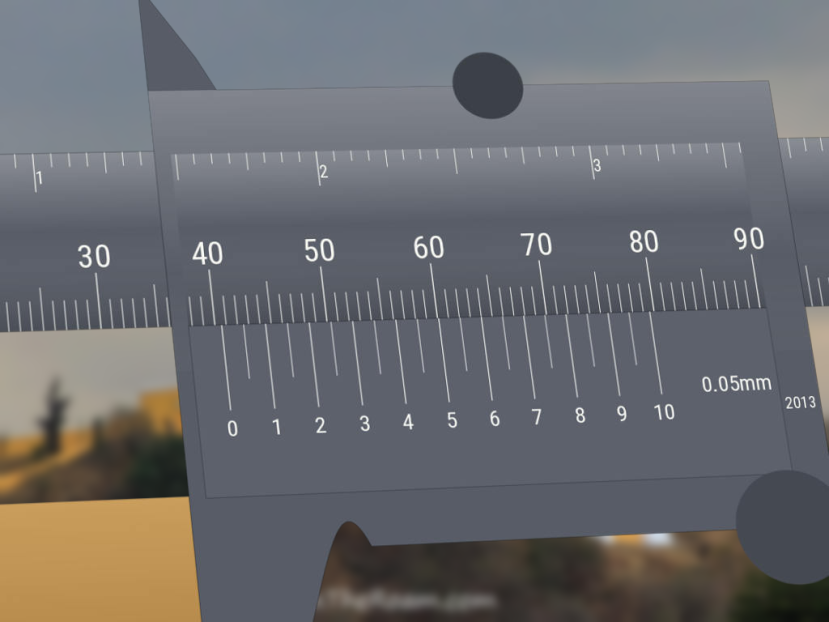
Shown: 40.6,mm
